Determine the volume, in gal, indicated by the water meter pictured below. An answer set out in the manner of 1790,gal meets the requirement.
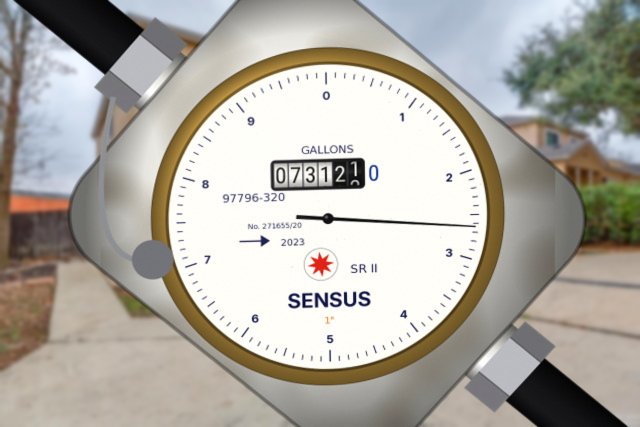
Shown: 731212.6,gal
